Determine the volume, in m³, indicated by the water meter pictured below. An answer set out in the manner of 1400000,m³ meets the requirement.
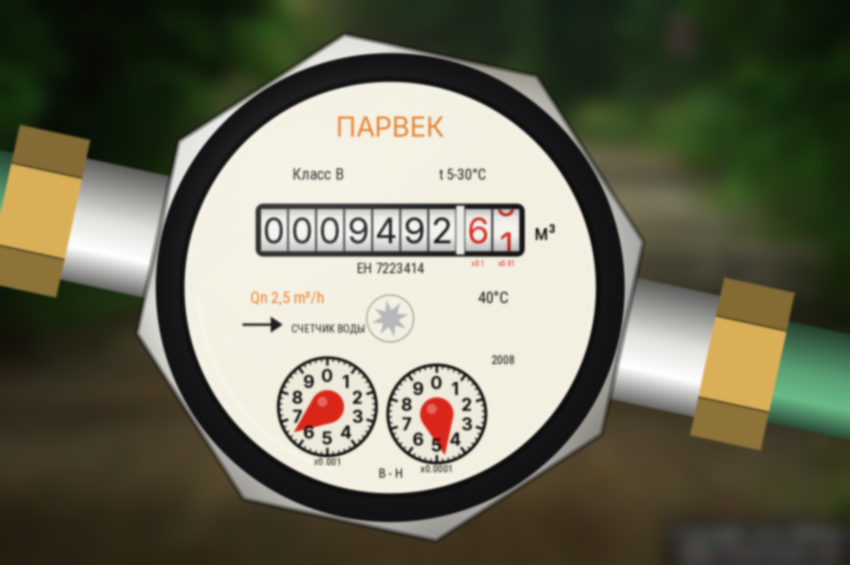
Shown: 9492.6064,m³
